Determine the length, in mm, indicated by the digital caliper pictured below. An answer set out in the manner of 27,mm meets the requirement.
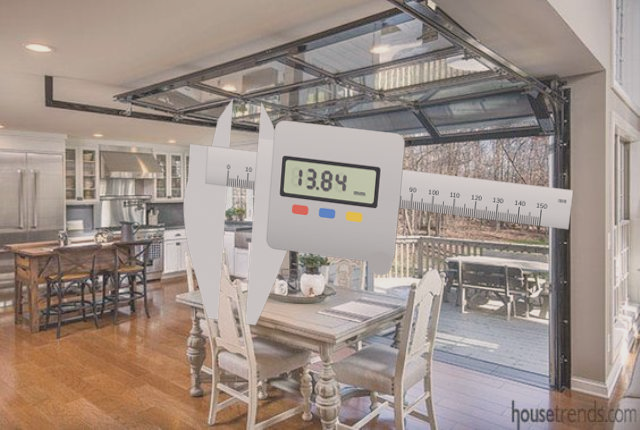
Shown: 13.84,mm
